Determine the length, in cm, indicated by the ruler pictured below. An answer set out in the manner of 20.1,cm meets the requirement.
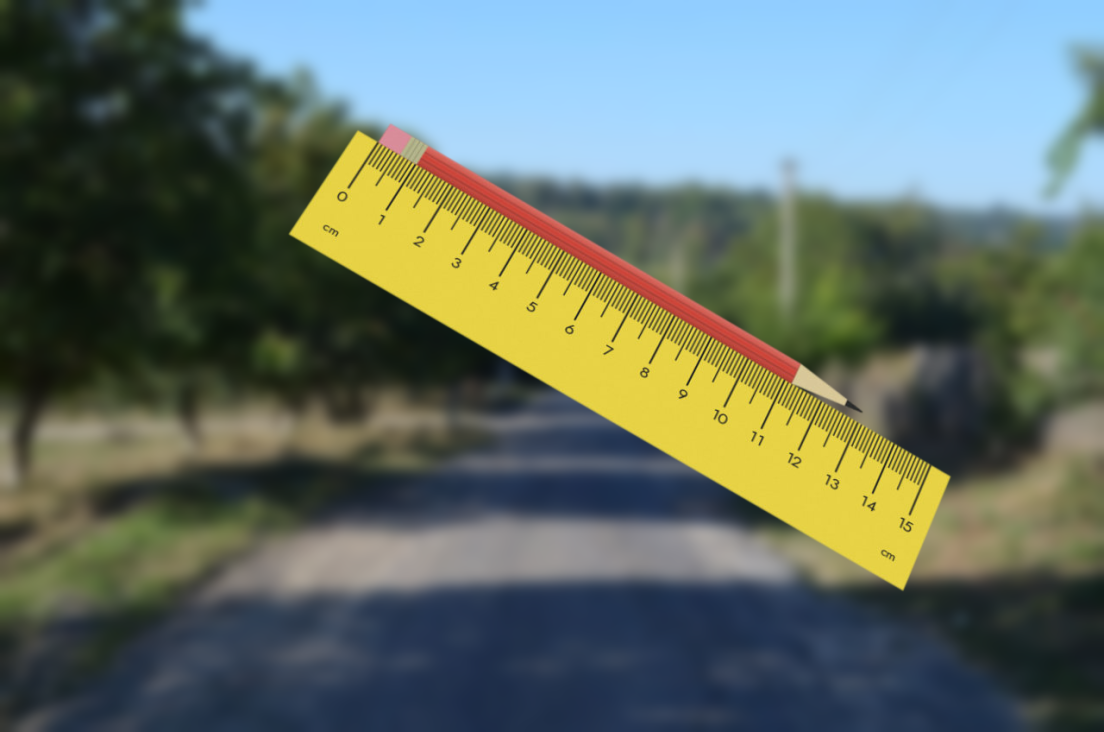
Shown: 13,cm
